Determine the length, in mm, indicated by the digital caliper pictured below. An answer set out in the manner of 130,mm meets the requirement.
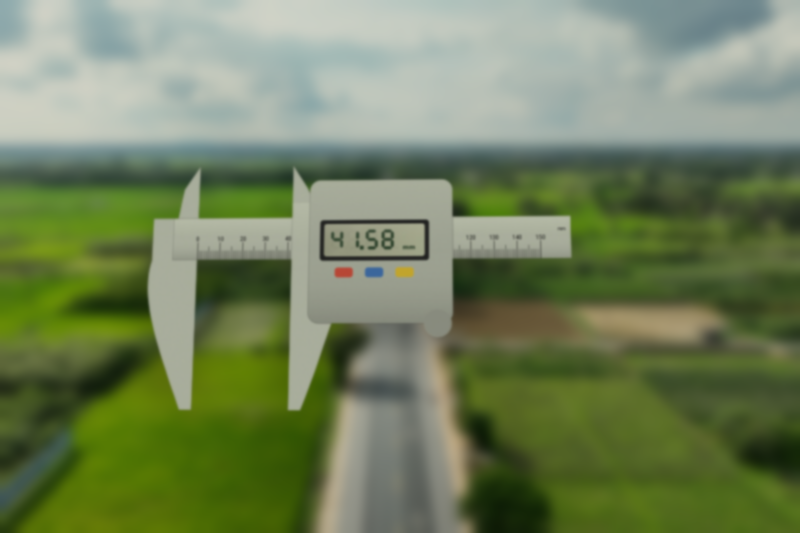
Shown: 41.58,mm
